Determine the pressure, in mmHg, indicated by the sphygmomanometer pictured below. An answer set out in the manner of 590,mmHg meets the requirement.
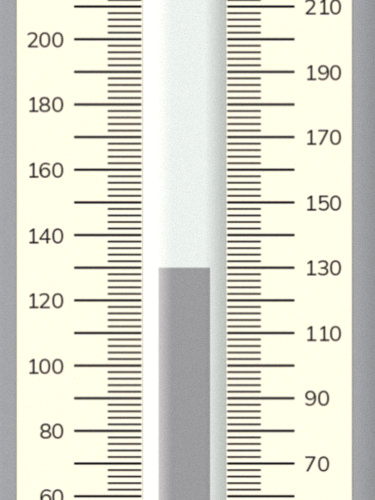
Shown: 130,mmHg
